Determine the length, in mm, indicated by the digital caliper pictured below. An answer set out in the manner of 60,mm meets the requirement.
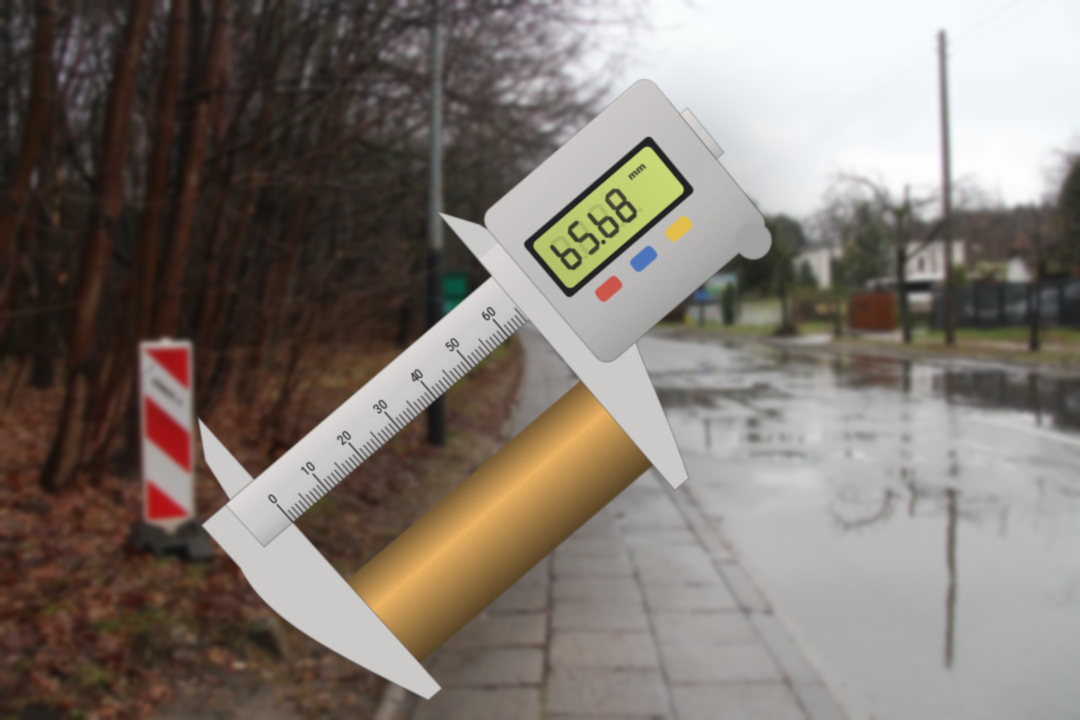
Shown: 65.68,mm
